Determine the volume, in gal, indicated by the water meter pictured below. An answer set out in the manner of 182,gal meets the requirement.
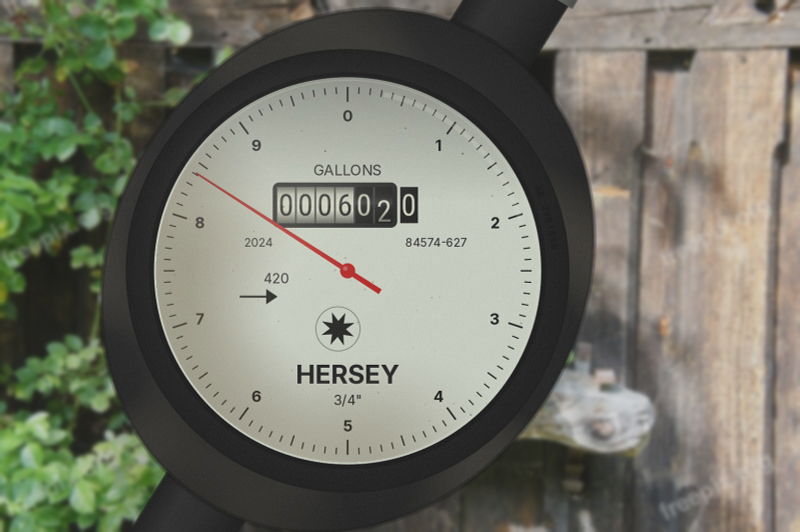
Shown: 6018.4,gal
